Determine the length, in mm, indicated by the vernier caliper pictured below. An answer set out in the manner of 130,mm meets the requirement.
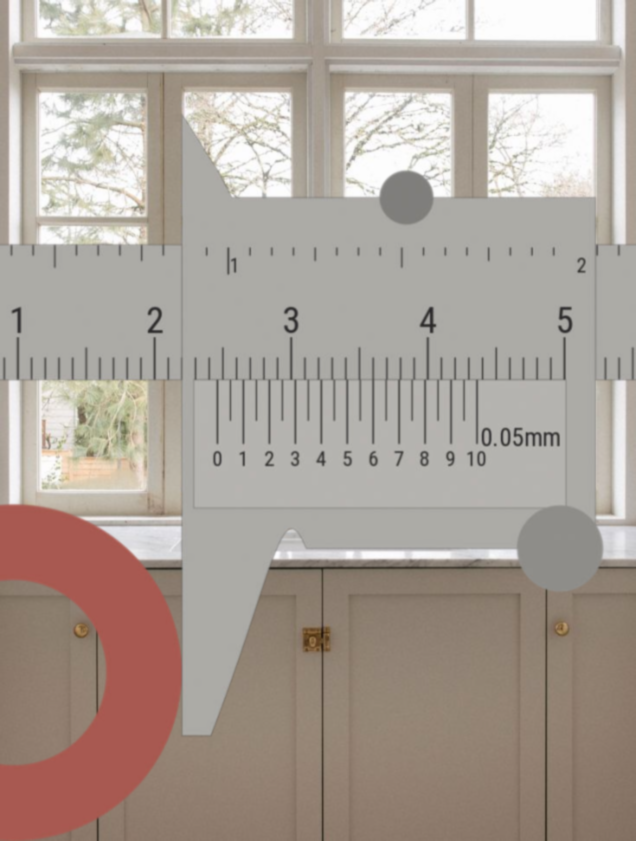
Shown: 24.6,mm
